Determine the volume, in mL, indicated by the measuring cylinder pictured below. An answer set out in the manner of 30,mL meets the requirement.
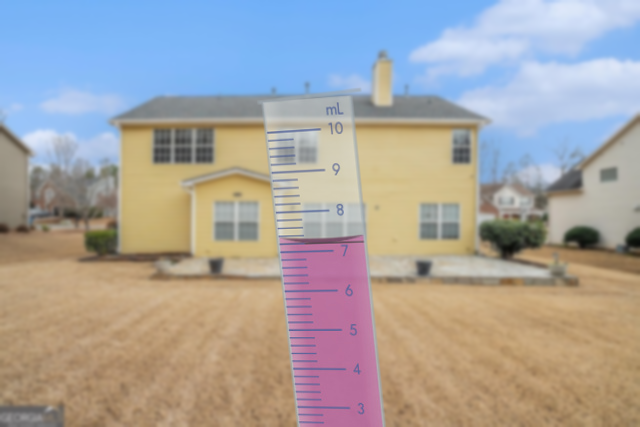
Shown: 7.2,mL
